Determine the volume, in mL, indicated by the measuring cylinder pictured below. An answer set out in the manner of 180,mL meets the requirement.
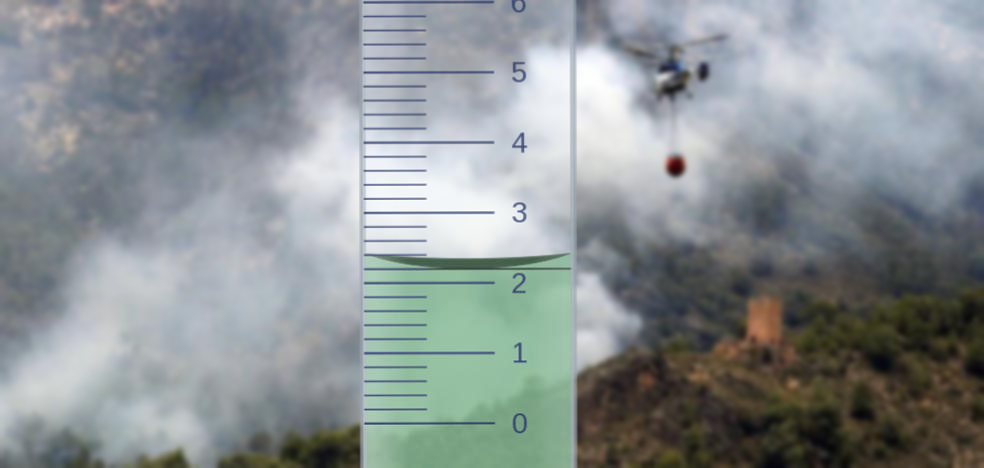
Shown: 2.2,mL
